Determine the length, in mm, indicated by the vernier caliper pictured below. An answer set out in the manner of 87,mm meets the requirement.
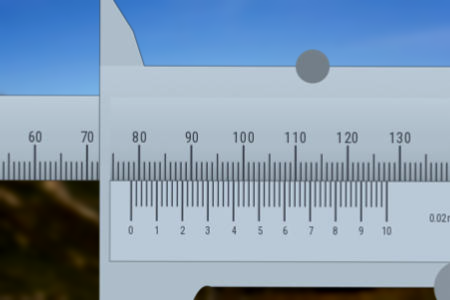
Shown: 78.5,mm
